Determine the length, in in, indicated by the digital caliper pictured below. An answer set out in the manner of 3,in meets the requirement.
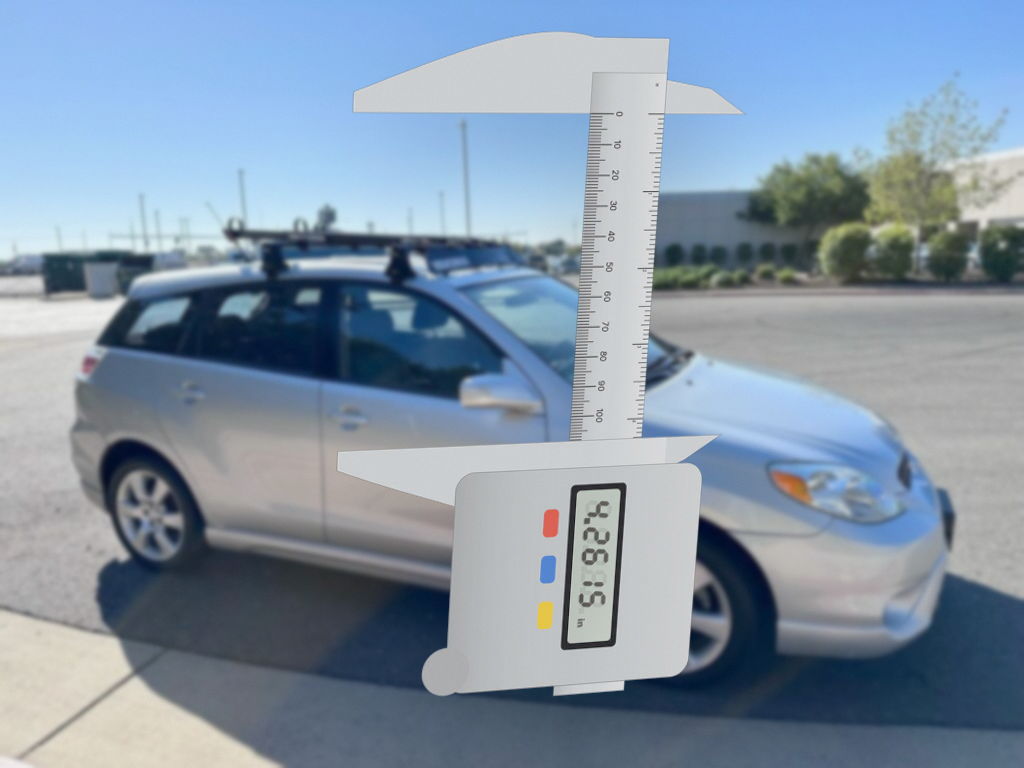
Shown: 4.2615,in
